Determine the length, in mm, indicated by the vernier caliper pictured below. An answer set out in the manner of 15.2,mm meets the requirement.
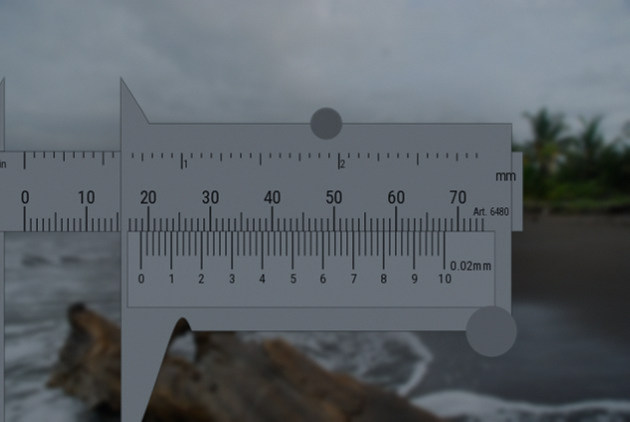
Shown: 18.8,mm
